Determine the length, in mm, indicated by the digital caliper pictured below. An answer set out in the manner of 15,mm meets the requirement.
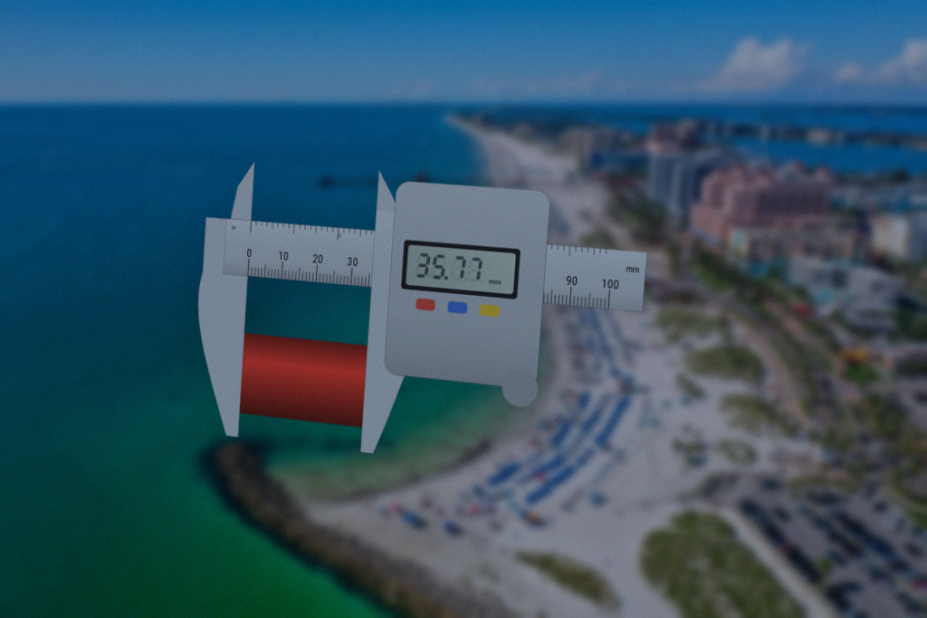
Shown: 35.77,mm
